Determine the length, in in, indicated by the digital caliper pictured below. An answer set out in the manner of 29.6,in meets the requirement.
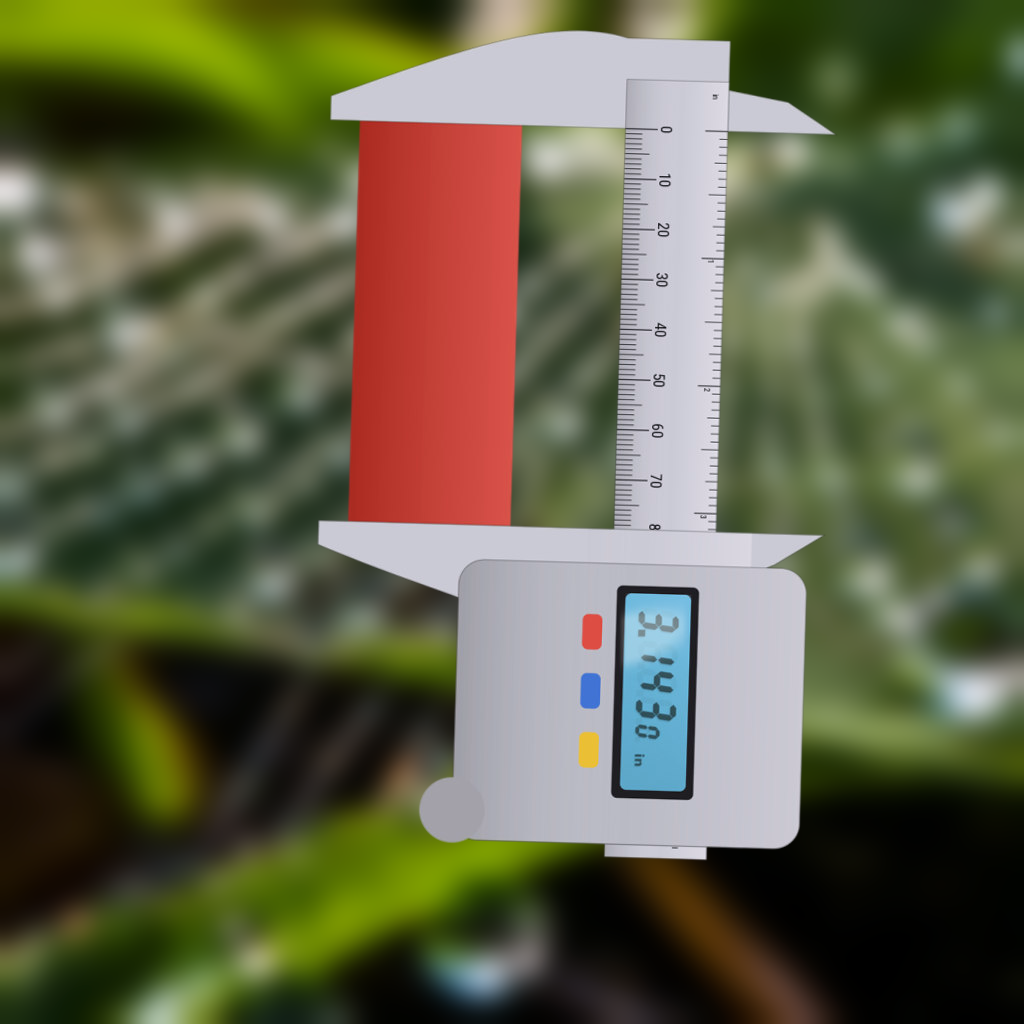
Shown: 3.1430,in
